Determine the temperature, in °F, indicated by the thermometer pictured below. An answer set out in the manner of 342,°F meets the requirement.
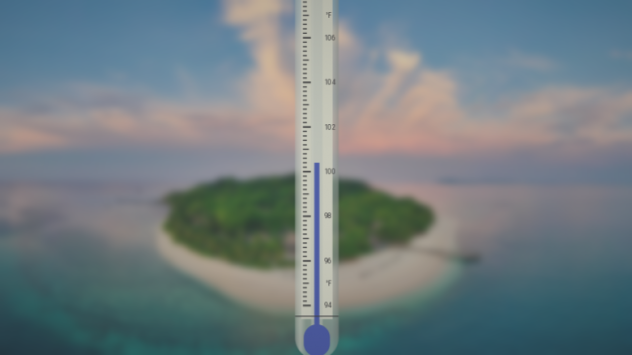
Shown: 100.4,°F
